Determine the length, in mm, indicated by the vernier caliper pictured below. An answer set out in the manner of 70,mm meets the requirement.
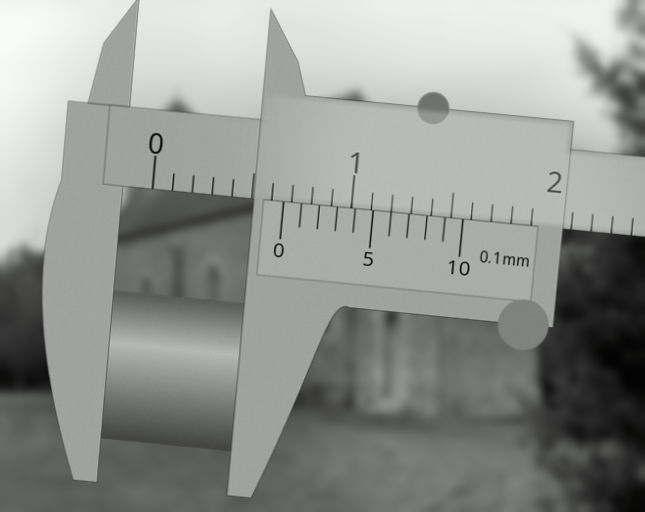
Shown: 6.6,mm
